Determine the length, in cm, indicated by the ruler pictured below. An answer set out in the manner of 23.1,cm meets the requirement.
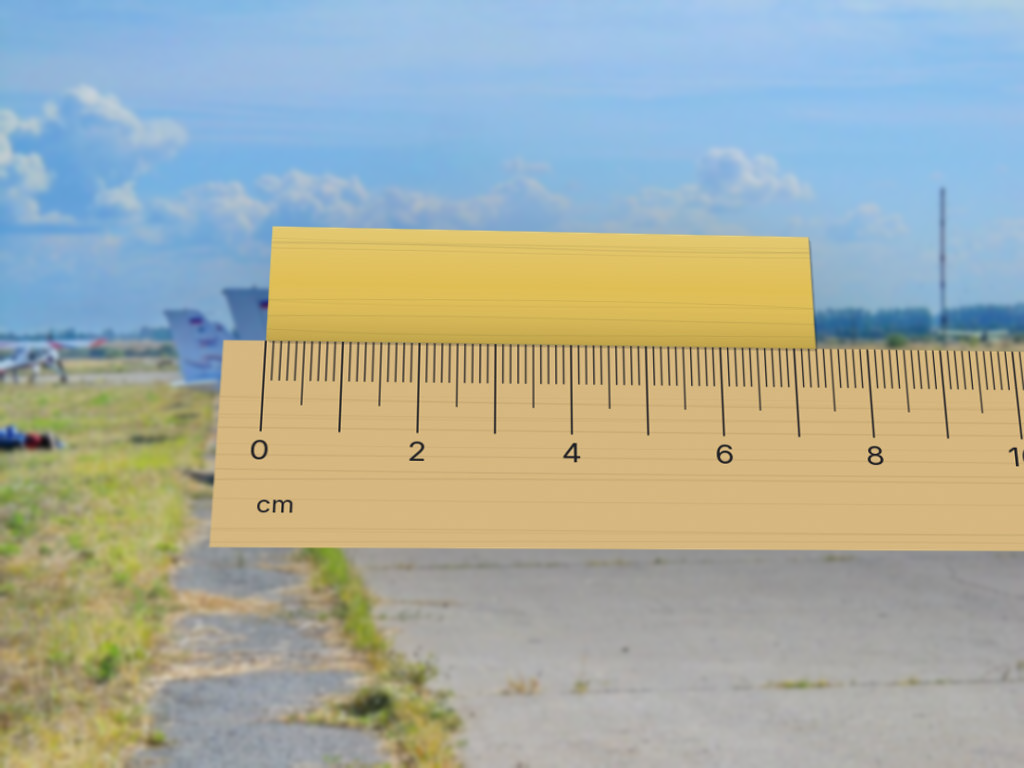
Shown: 7.3,cm
